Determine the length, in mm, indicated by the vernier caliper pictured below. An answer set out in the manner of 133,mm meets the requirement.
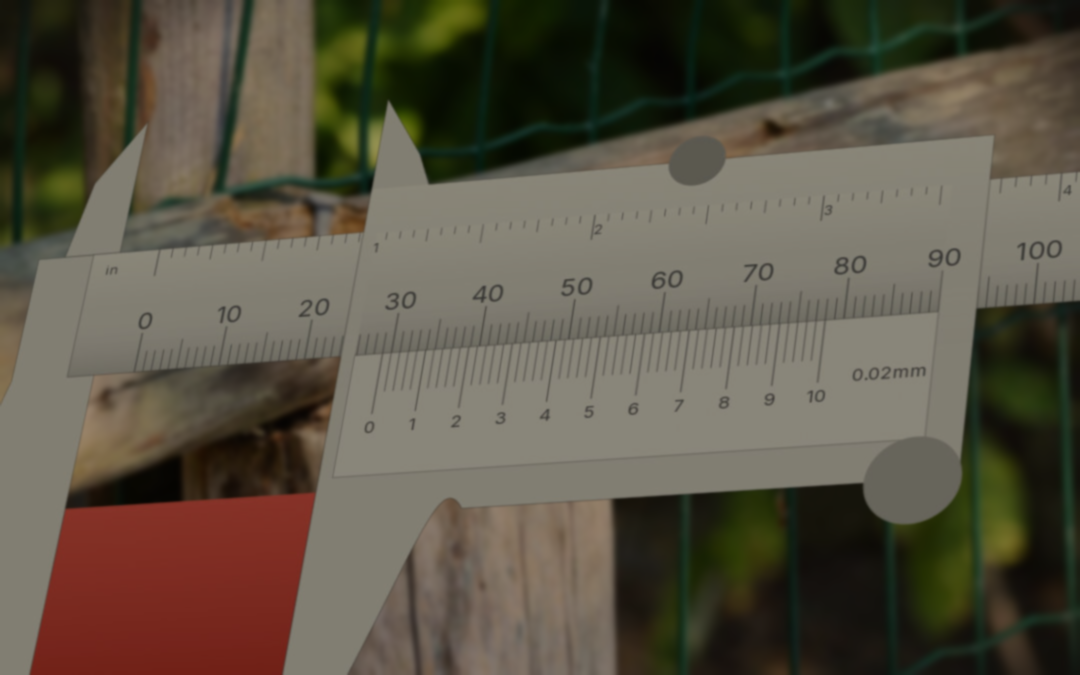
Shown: 29.0,mm
